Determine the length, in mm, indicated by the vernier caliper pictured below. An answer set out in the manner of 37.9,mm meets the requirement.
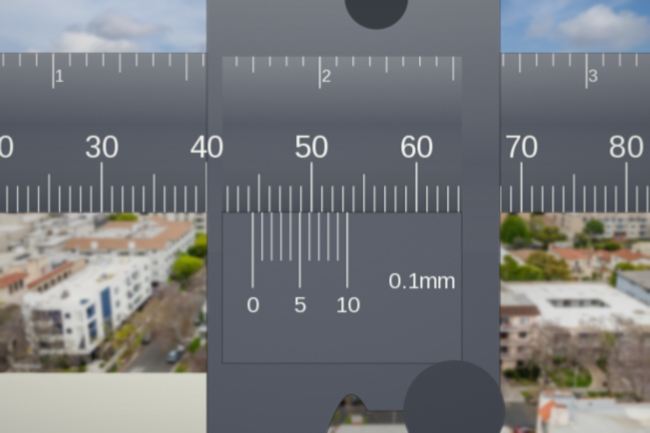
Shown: 44.4,mm
